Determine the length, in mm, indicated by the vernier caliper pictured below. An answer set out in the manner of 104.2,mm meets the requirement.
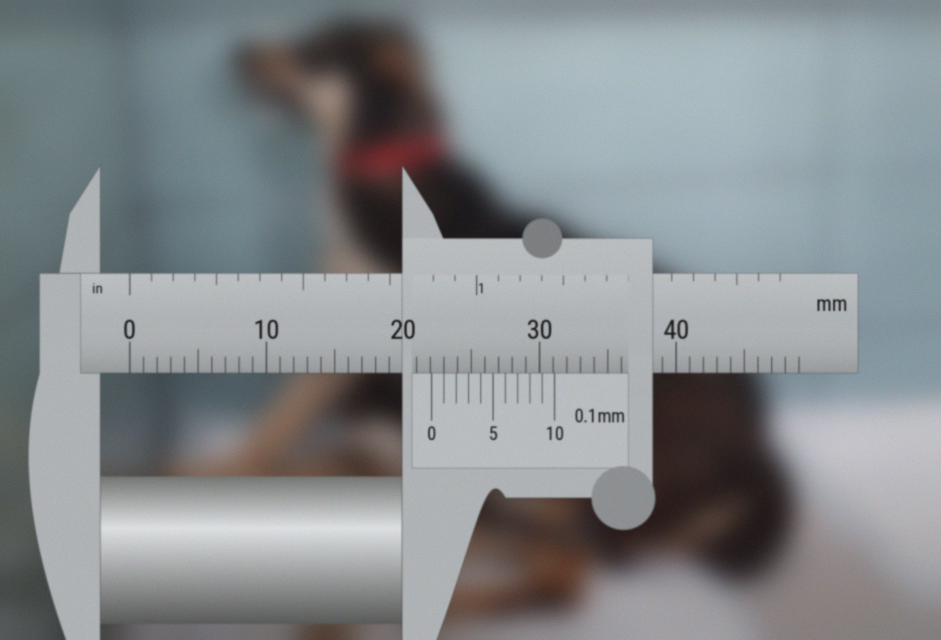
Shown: 22.1,mm
